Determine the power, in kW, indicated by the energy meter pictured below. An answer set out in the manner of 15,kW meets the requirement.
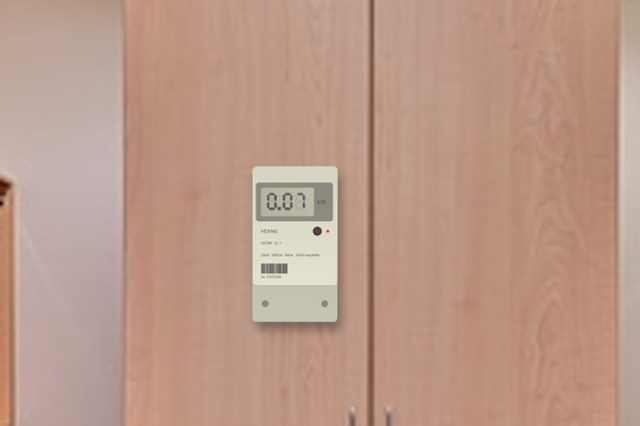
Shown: 0.07,kW
